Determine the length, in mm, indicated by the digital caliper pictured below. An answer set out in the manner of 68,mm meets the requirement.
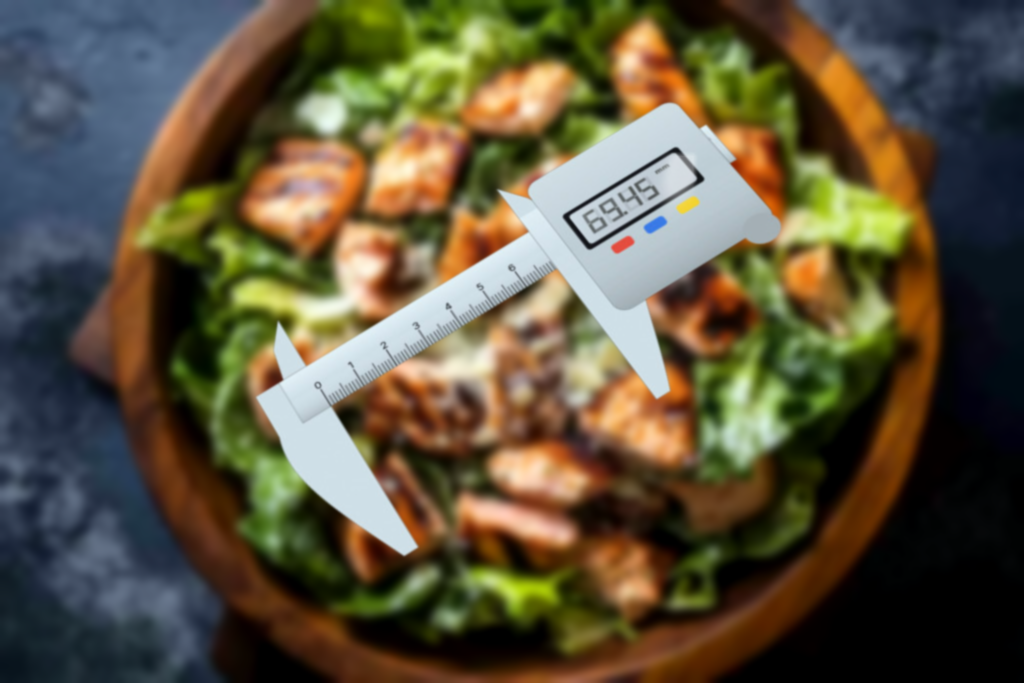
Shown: 69.45,mm
